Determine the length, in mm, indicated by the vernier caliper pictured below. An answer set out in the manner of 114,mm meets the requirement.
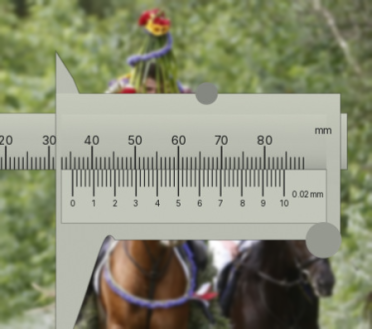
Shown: 35.5,mm
